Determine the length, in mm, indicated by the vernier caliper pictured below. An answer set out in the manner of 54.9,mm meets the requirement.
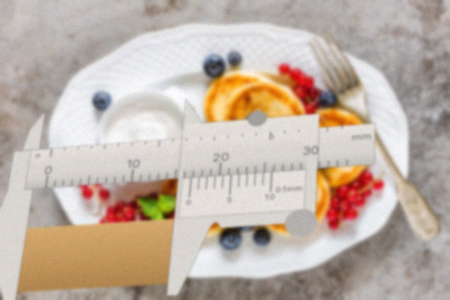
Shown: 16.8,mm
